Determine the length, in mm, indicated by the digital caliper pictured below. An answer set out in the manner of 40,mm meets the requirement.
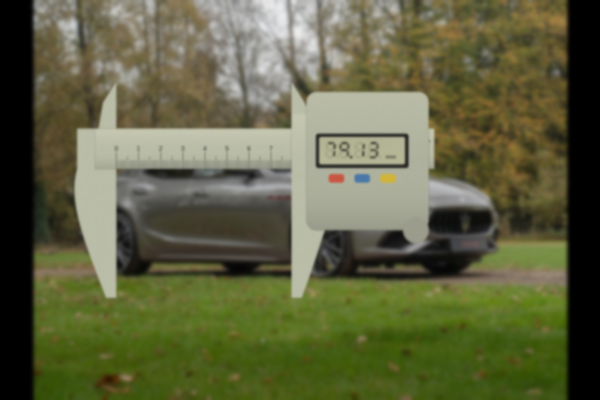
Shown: 79.13,mm
